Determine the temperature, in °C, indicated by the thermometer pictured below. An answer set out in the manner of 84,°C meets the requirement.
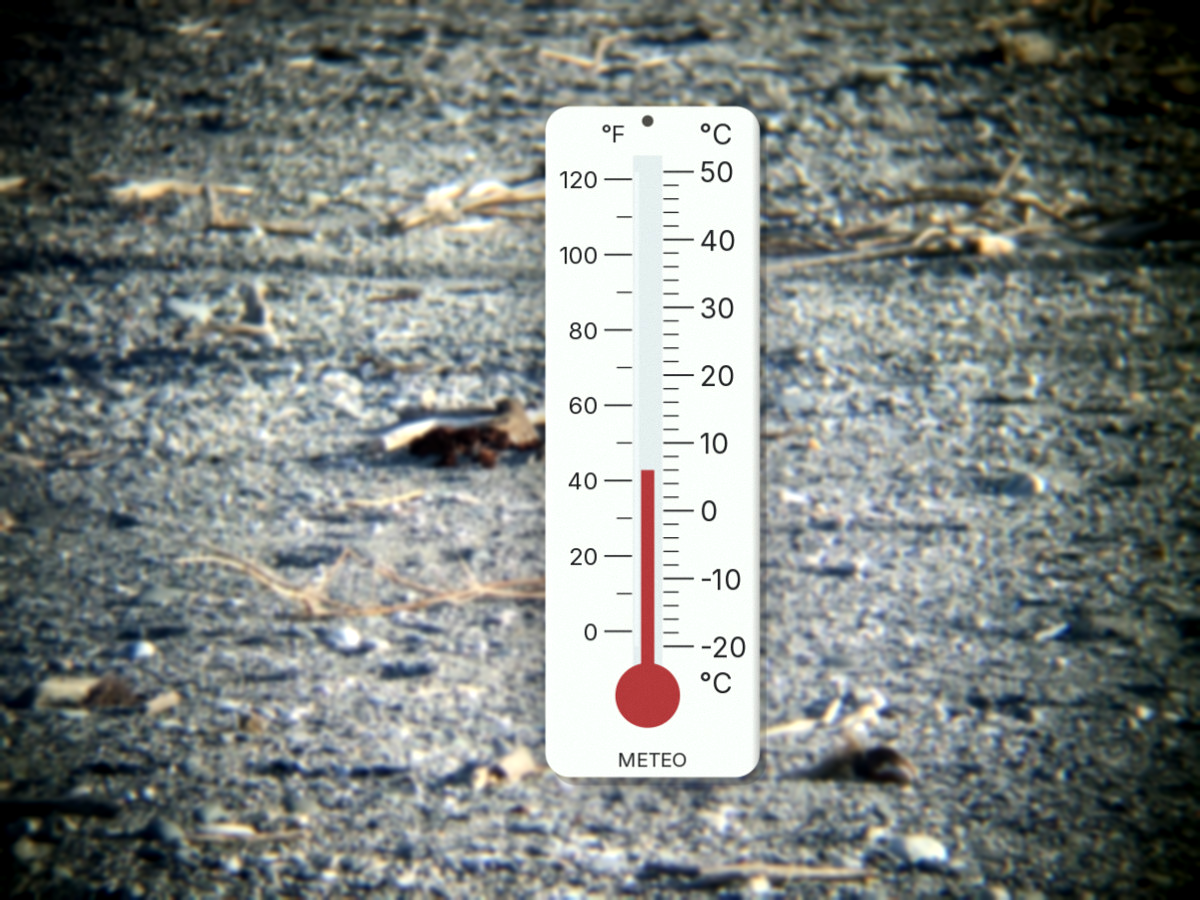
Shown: 6,°C
